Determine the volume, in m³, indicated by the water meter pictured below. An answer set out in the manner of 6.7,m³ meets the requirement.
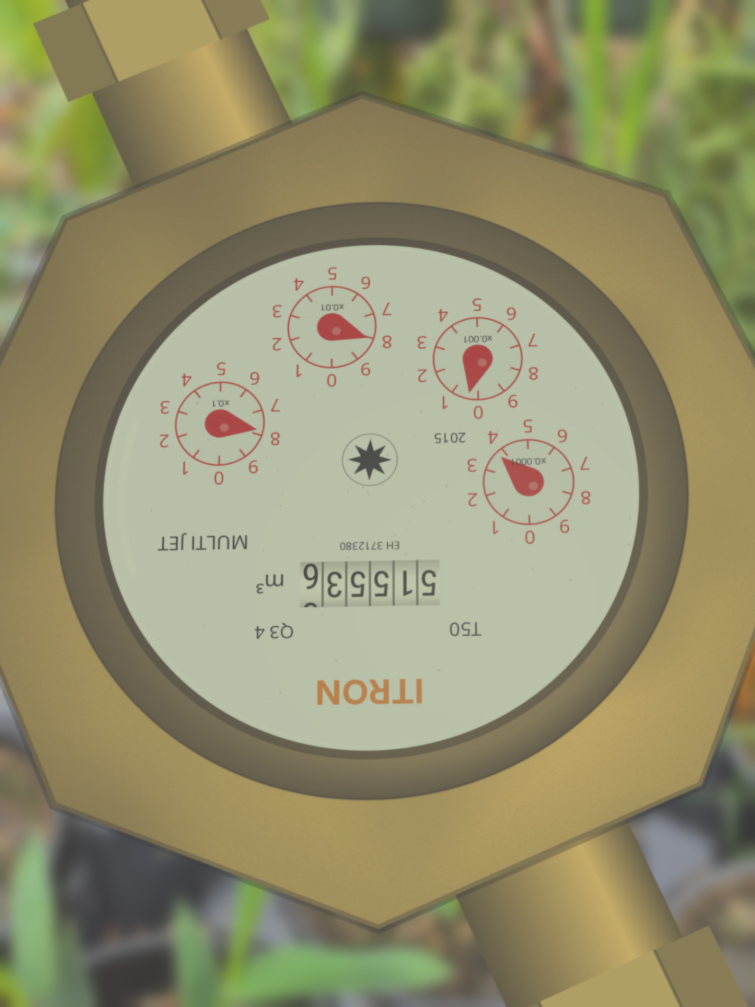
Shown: 515535.7803,m³
